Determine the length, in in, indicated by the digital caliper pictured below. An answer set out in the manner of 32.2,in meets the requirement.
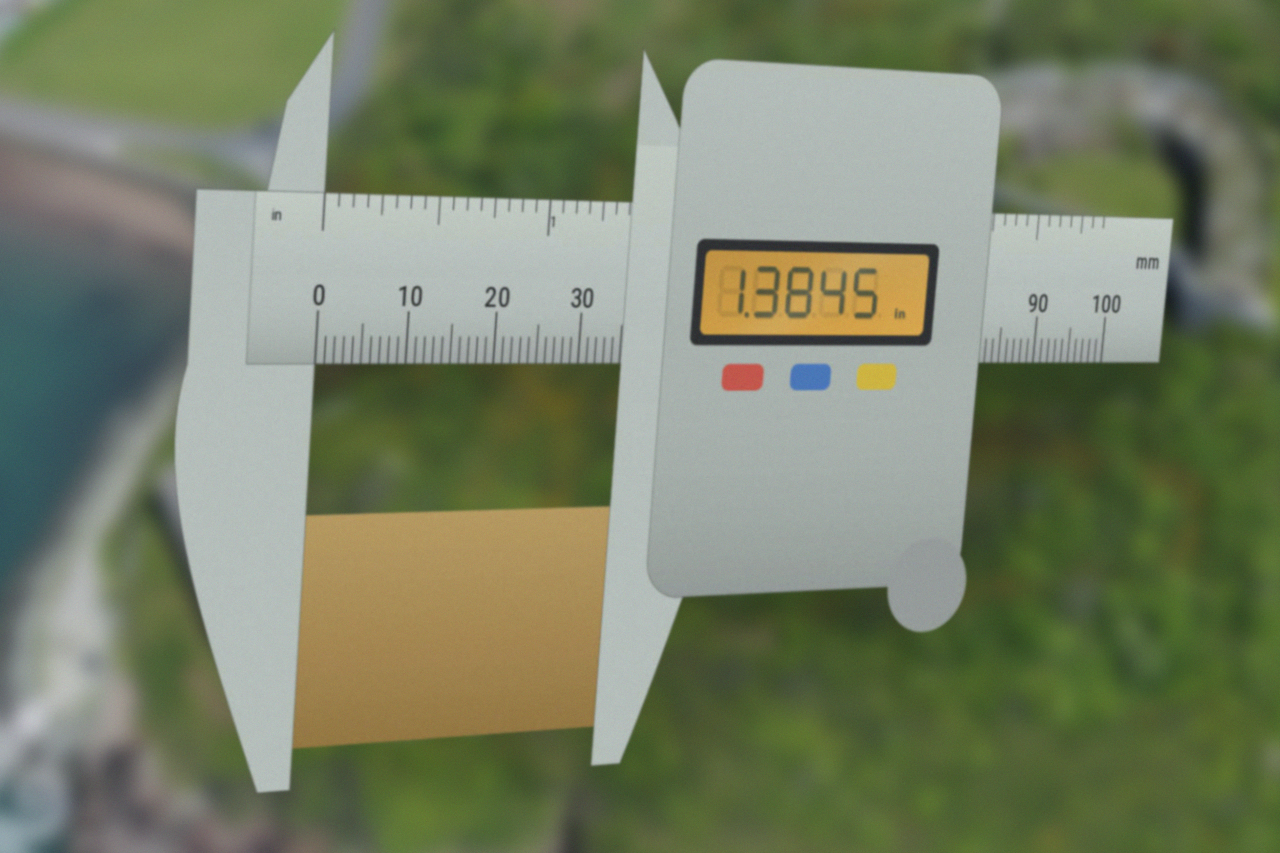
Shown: 1.3845,in
